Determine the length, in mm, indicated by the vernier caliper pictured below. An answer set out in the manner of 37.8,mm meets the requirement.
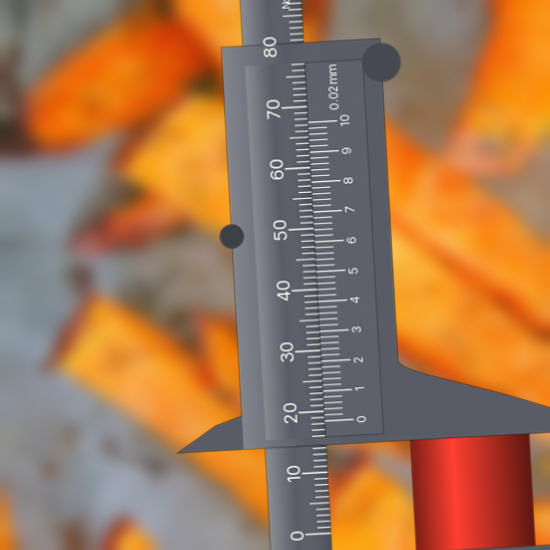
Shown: 18.4,mm
